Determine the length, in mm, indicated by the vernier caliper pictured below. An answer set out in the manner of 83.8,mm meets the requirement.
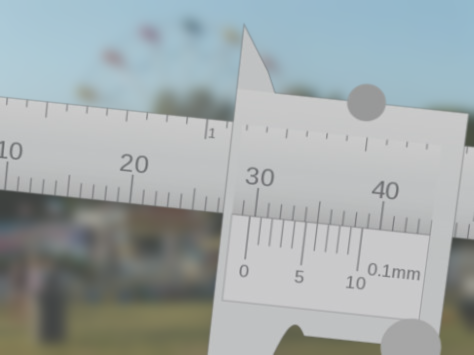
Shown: 29.6,mm
